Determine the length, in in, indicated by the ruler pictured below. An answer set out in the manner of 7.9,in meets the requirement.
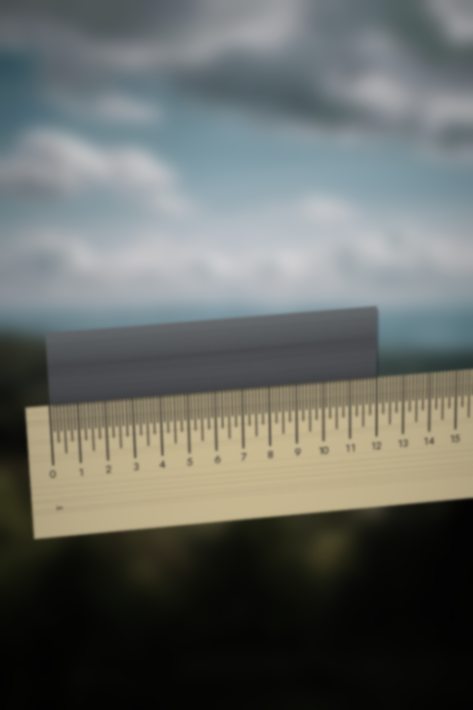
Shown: 12,in
